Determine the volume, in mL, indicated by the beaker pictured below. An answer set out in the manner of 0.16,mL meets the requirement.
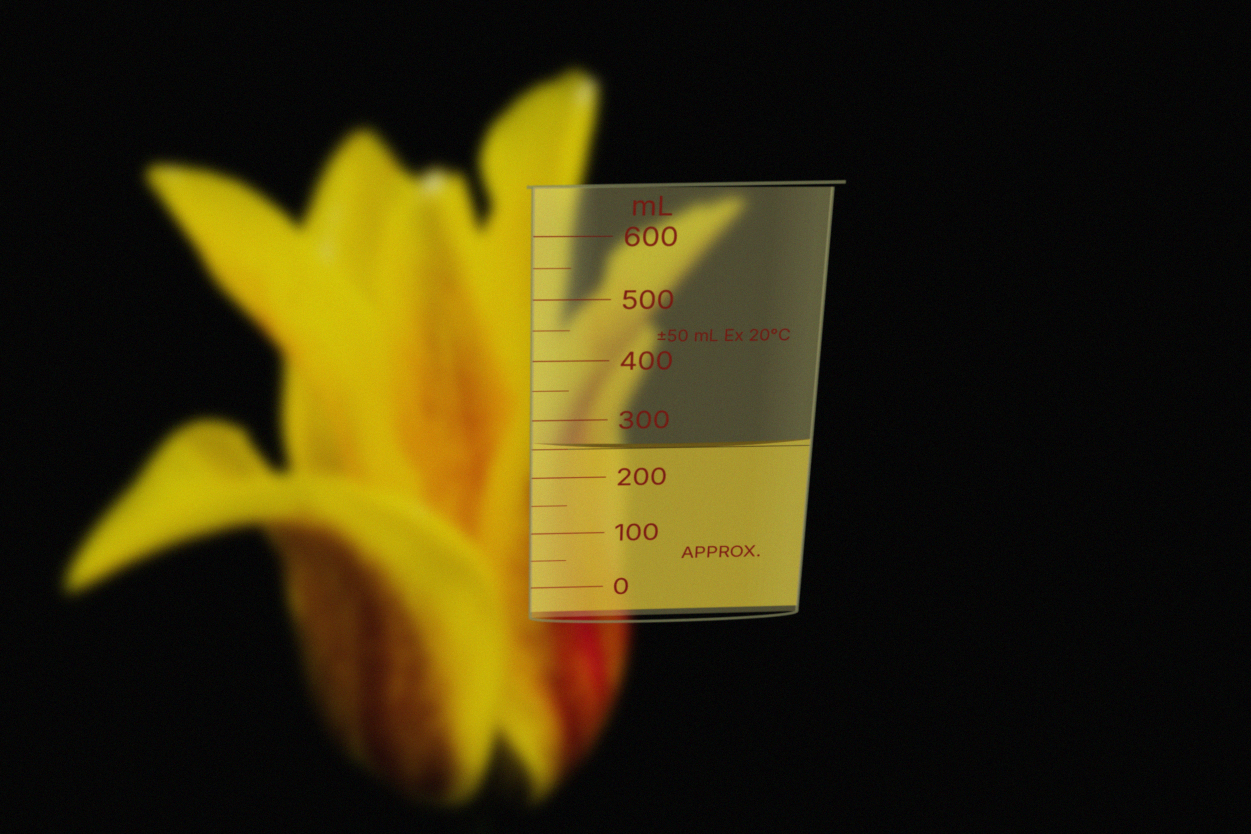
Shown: 250,mL
